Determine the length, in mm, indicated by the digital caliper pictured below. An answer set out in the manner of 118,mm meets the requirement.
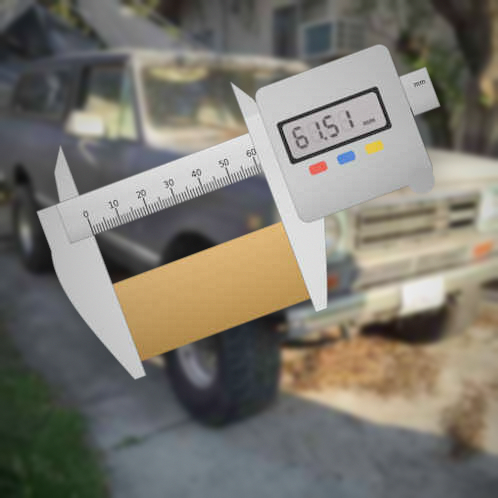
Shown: 61.51,mm
